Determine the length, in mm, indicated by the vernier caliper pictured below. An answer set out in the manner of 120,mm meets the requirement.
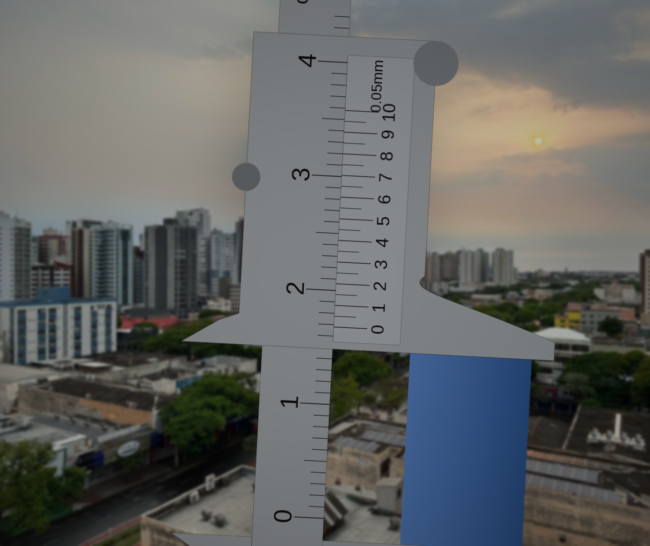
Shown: 16.8,mm
